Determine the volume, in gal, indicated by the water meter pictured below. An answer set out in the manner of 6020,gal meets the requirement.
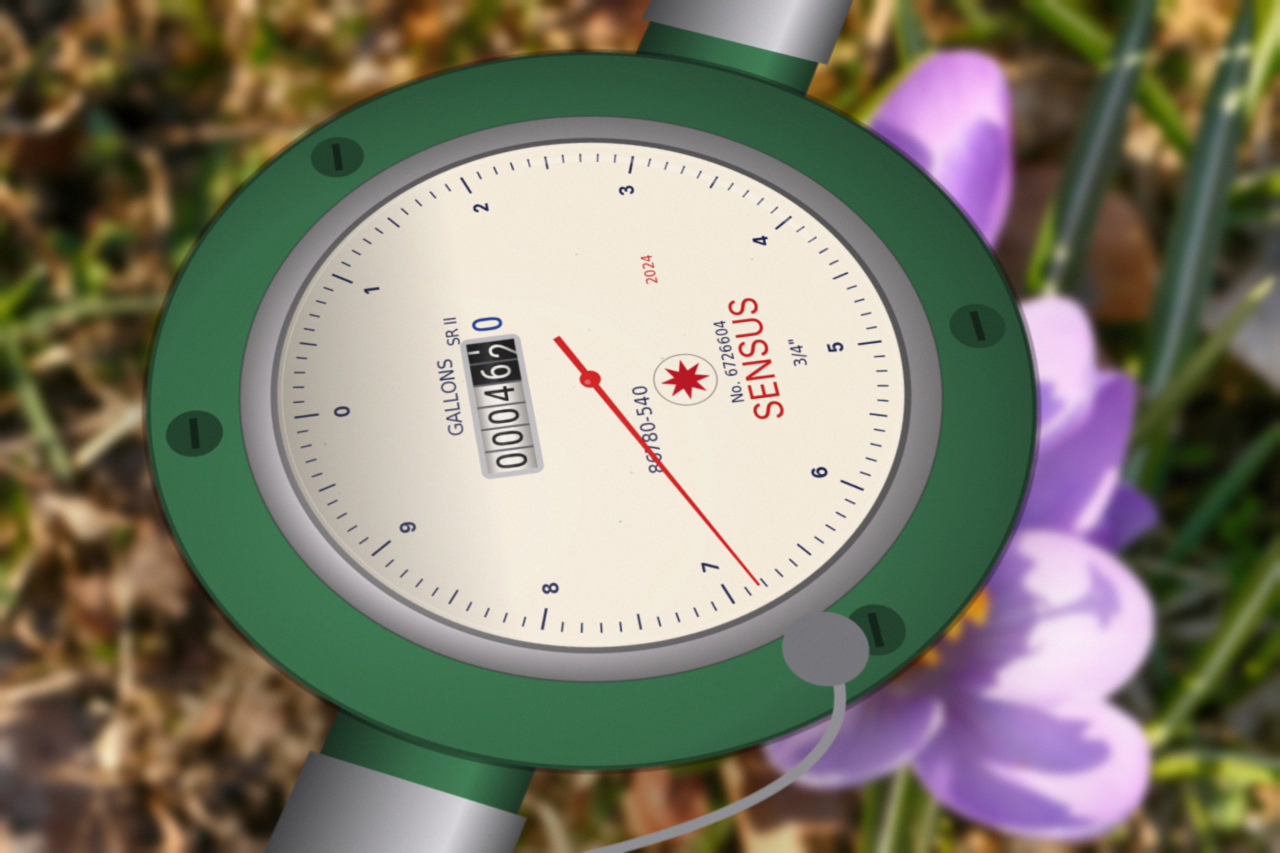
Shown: 4616.8,gal
